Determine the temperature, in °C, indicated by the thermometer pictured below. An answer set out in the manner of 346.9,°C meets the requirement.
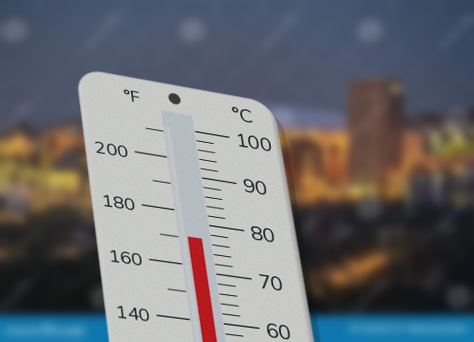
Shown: 77,°C
